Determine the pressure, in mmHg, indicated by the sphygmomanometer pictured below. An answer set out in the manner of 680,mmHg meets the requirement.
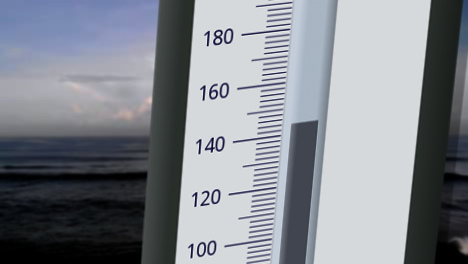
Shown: 144,mmHg
